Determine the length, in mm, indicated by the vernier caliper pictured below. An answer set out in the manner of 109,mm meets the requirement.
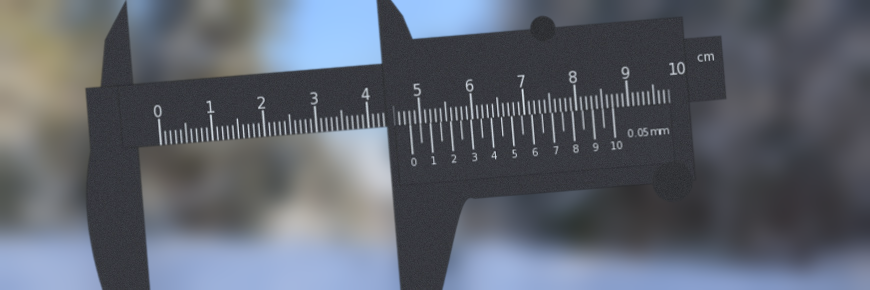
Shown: 48.0,mm
